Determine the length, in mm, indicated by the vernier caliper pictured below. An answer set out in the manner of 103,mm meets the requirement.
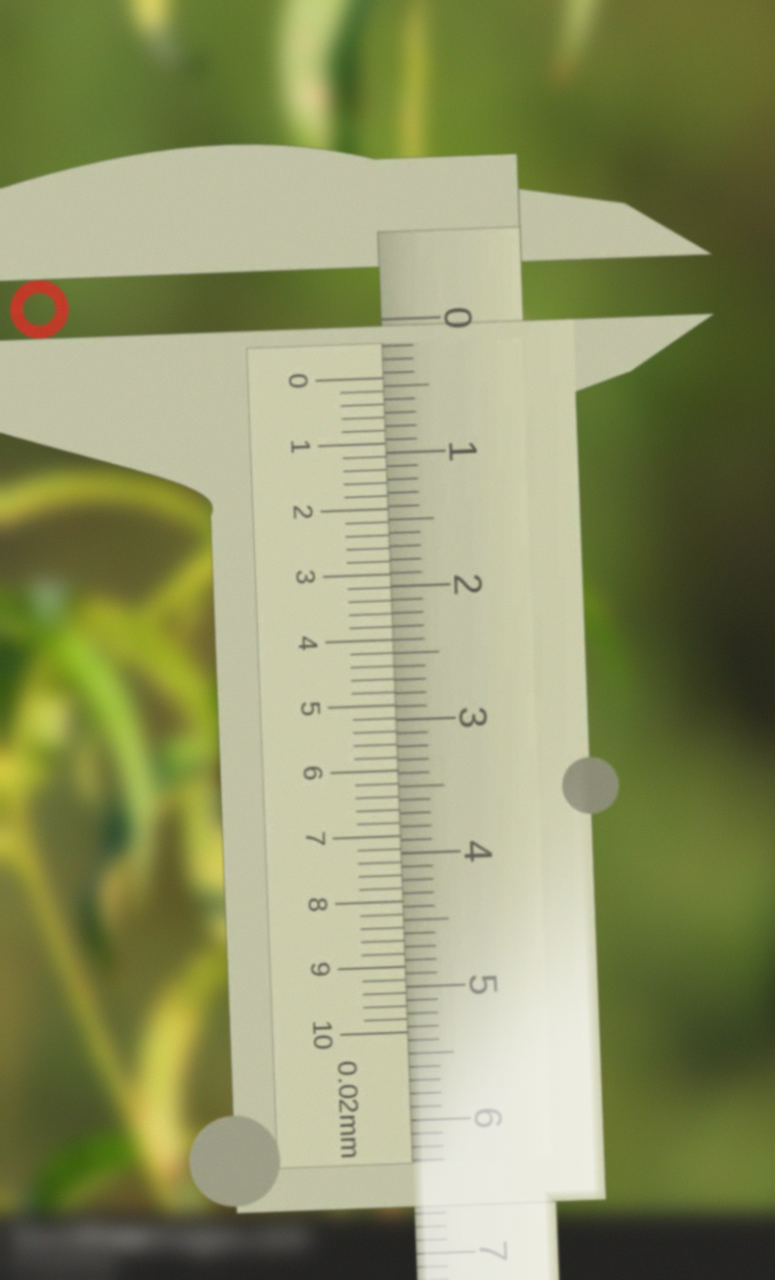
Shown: 4.4,mm
